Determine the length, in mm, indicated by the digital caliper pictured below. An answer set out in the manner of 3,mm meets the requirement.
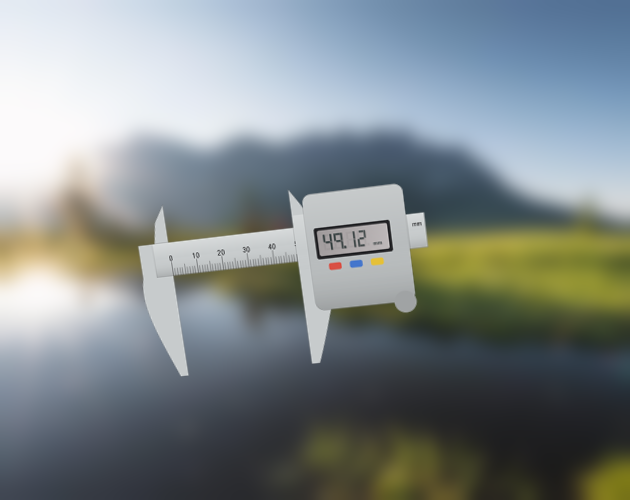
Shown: 49.12,mm
